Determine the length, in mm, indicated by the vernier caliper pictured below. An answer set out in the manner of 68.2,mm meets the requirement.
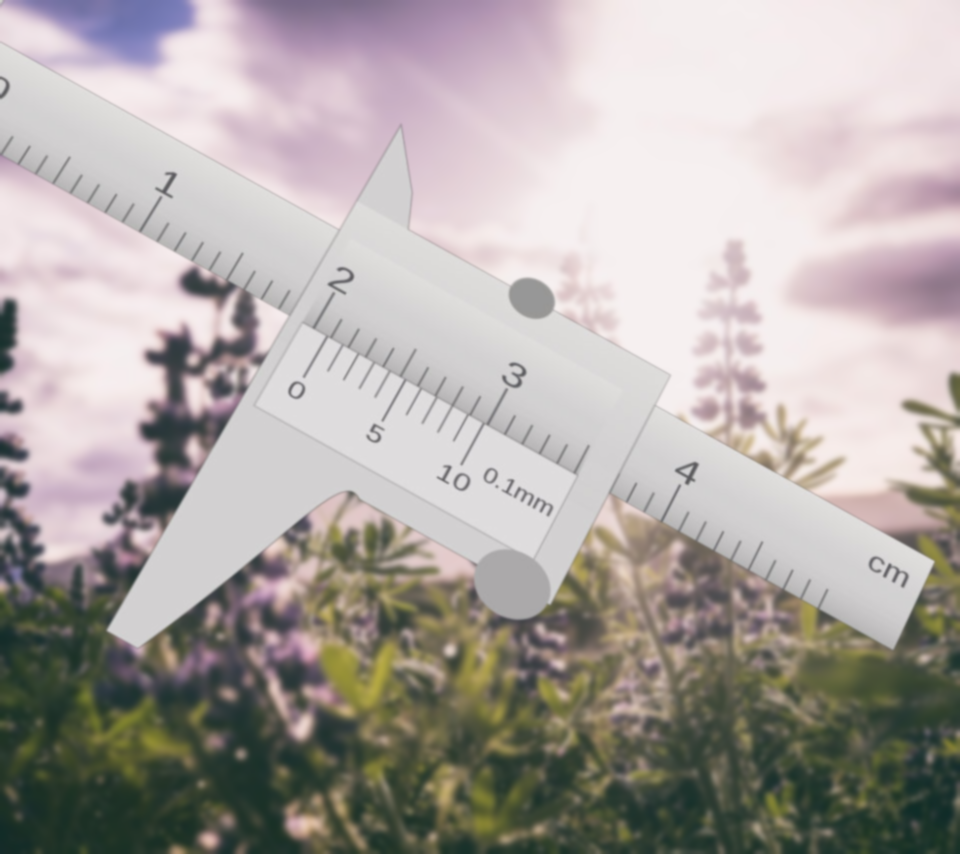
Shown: 20.8,mm
